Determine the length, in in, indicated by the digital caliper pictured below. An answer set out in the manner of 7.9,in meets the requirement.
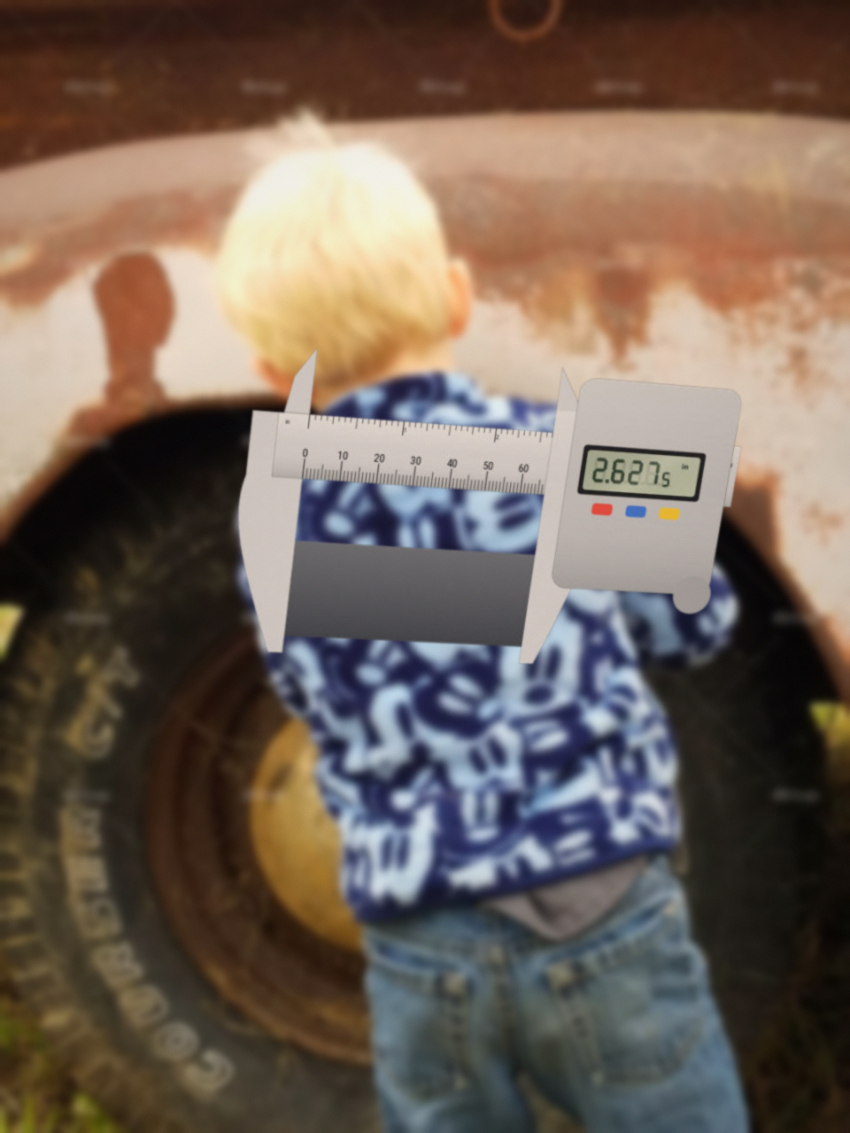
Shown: 2.6275,in
